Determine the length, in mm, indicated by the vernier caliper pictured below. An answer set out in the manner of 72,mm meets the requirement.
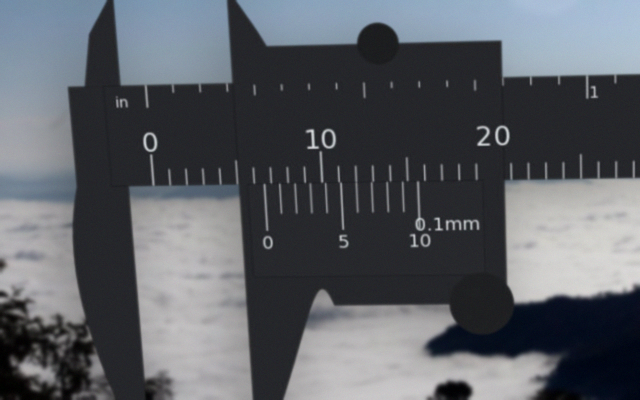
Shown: 6.6,mm
